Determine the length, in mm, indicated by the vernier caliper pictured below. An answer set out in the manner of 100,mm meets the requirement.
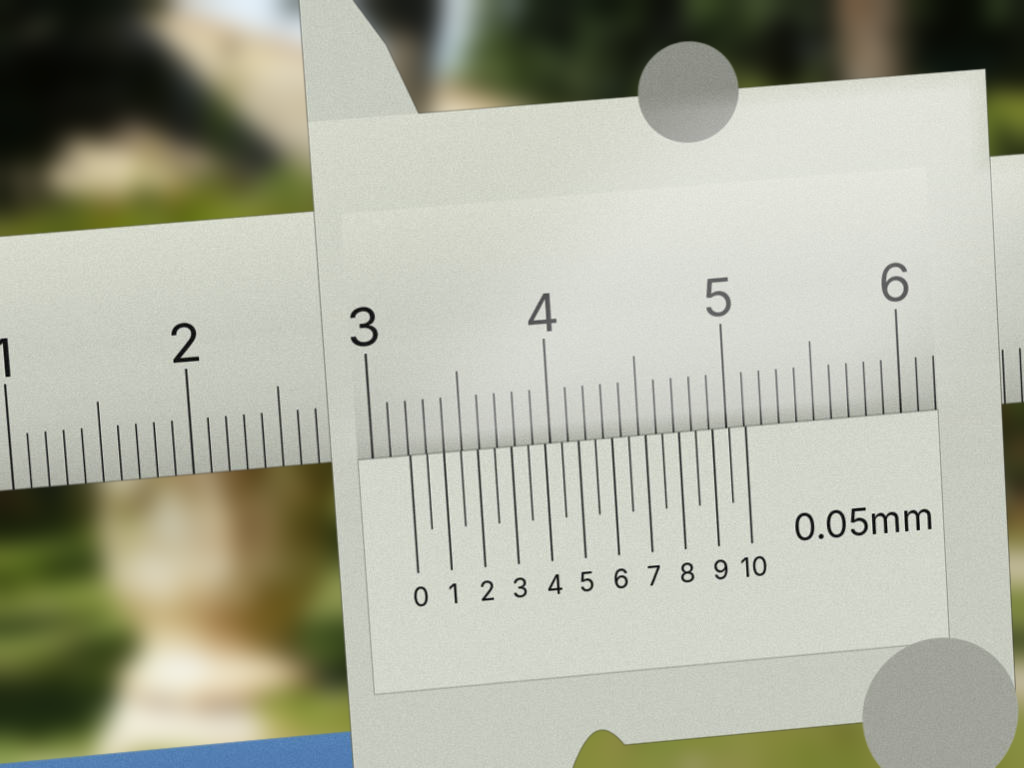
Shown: 32.1,mm
